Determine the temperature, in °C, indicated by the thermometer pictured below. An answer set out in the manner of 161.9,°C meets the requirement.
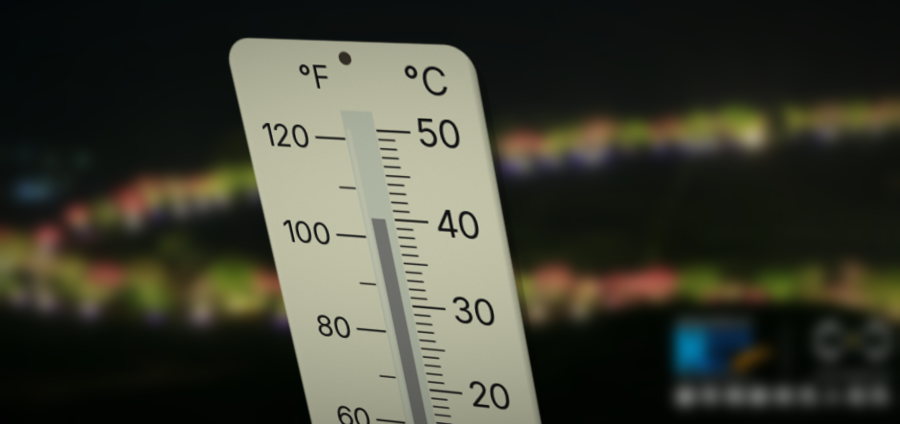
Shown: 40,°C
